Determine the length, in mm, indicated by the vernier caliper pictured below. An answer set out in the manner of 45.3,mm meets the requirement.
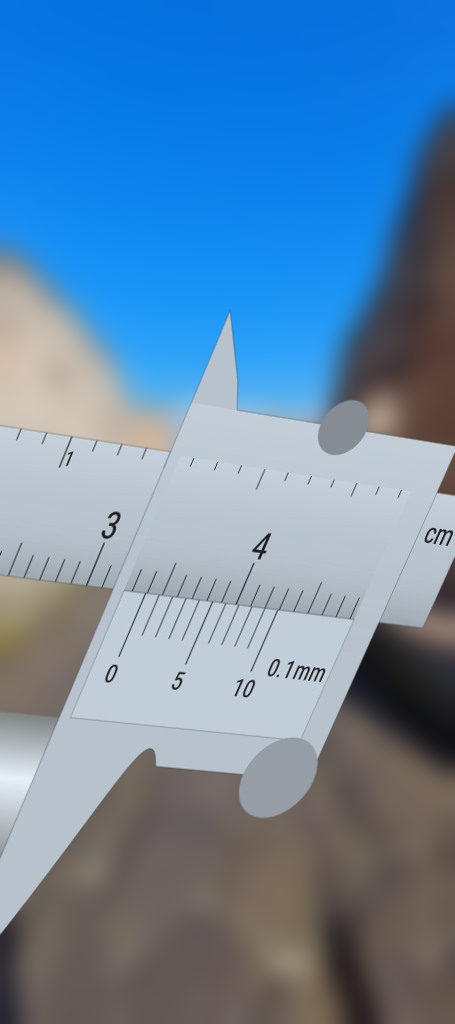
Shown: 33.9,mm
